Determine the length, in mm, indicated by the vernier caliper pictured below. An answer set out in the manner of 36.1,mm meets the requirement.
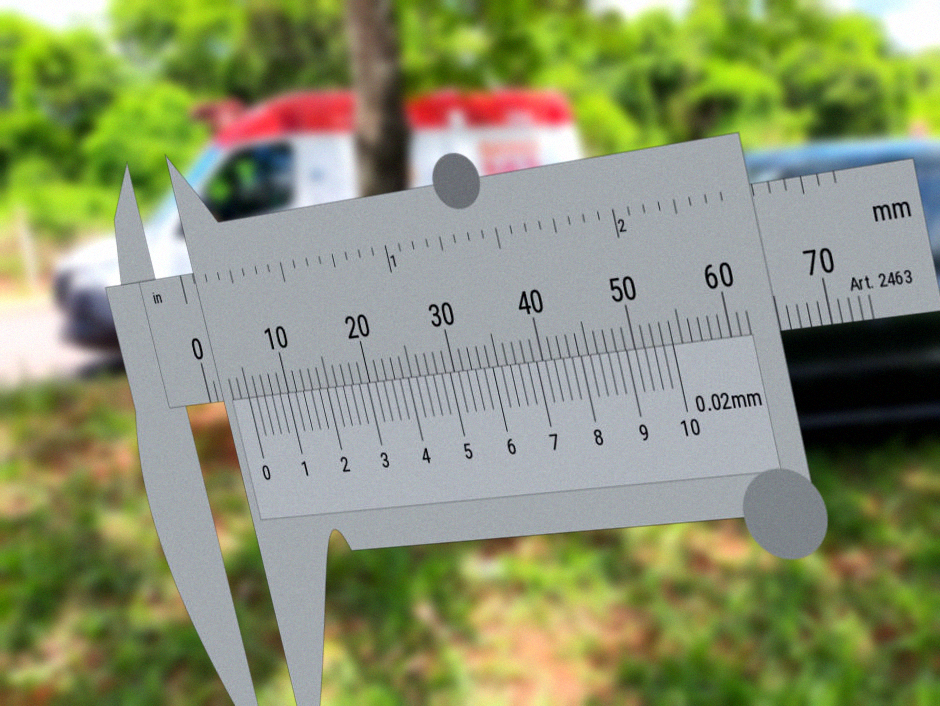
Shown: 5.0,mm
